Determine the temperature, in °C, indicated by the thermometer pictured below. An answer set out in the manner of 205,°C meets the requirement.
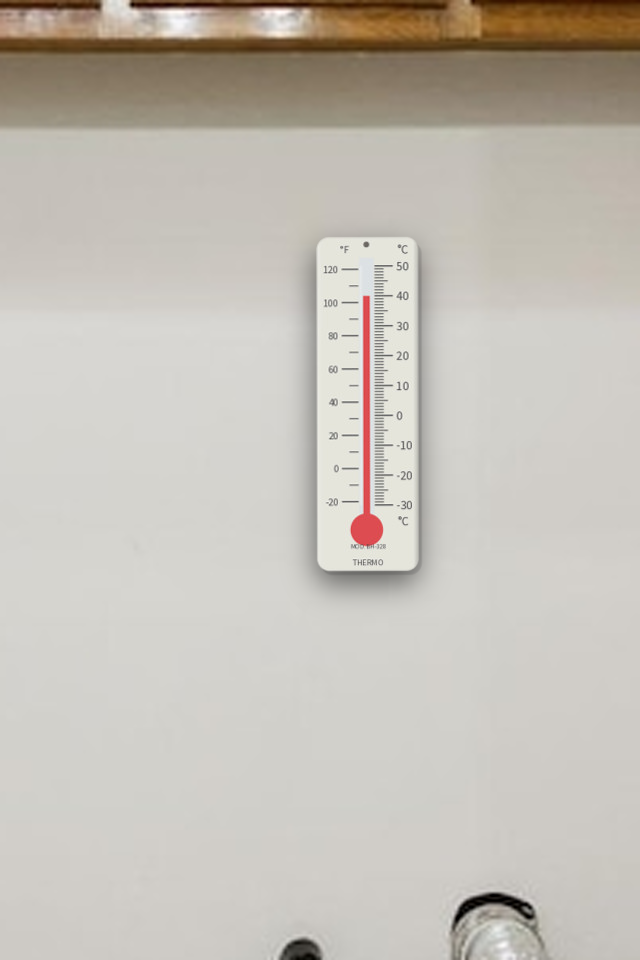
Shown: 40,°C
